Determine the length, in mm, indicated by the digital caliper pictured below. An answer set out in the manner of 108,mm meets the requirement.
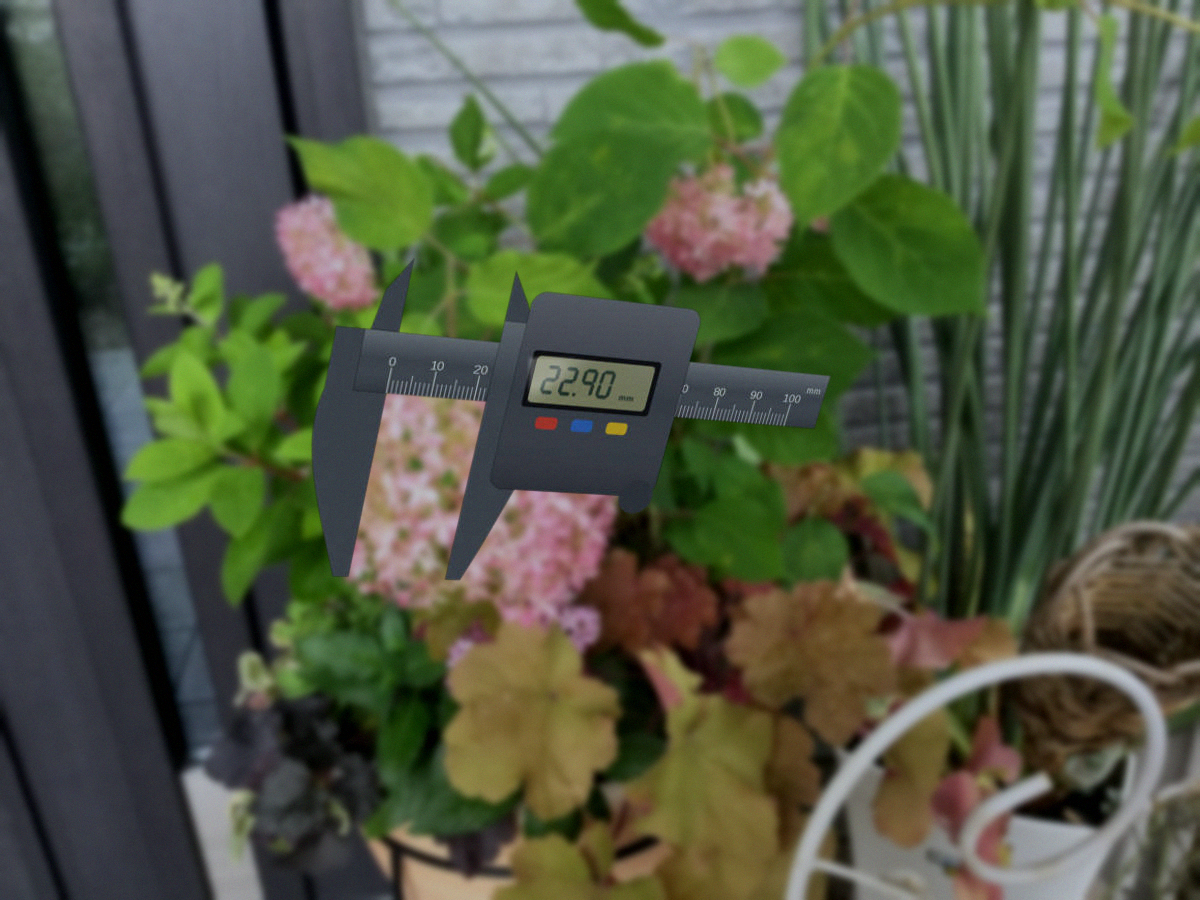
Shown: 22.90,mm
